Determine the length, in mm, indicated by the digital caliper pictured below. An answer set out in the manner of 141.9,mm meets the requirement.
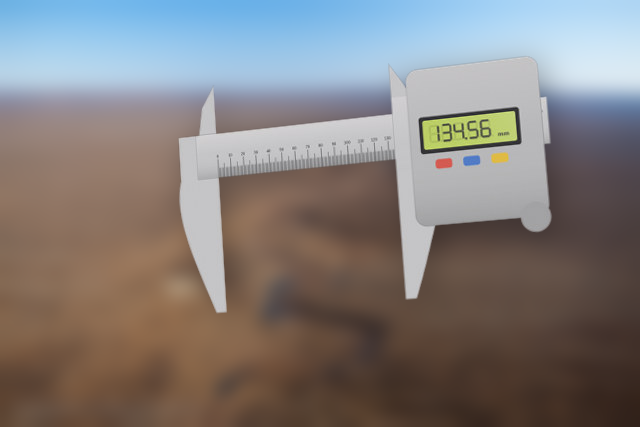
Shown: 134.56,mm
